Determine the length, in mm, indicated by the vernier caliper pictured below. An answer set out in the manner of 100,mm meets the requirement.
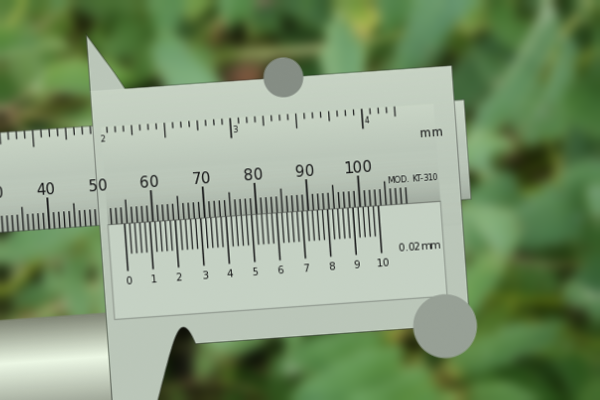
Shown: 54.5,mm
